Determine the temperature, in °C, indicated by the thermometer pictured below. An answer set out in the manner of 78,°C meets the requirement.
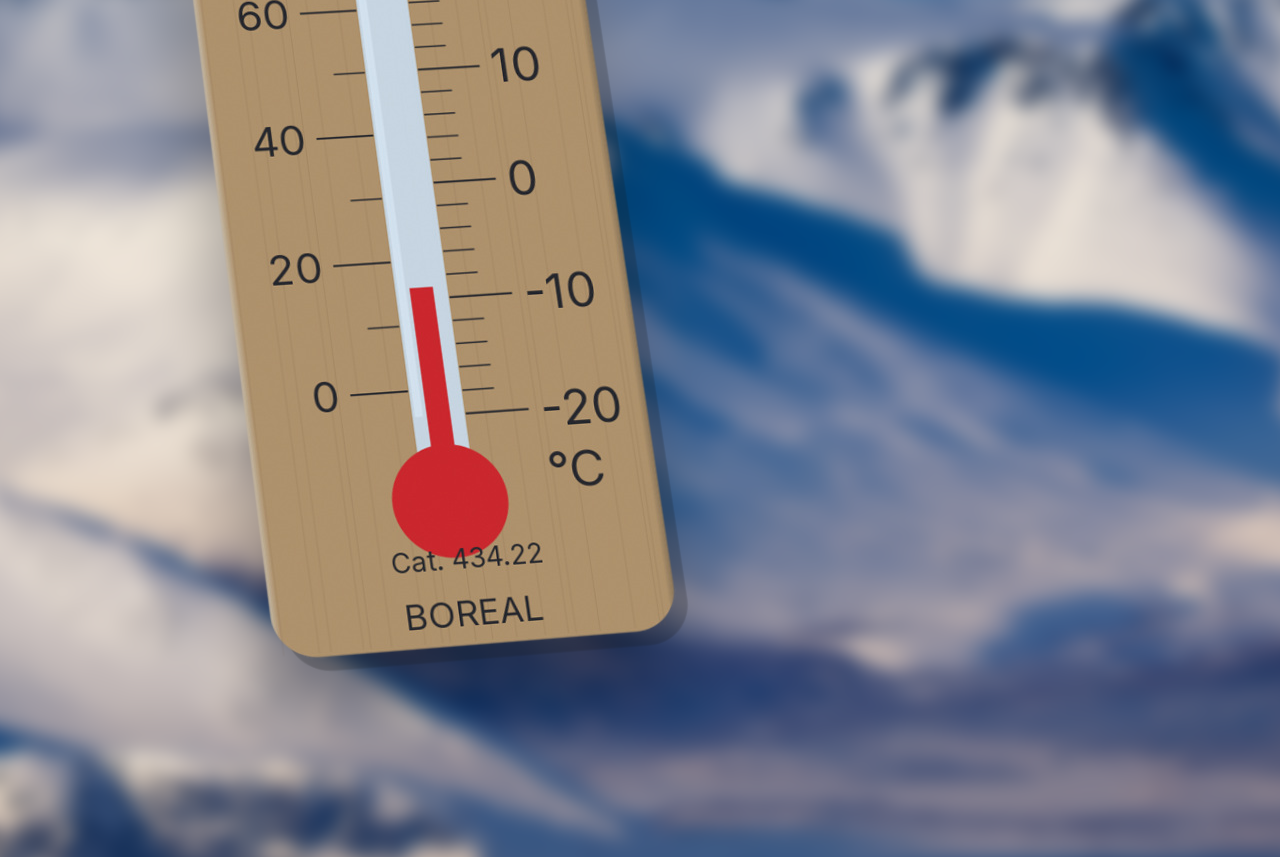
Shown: -9,°C
